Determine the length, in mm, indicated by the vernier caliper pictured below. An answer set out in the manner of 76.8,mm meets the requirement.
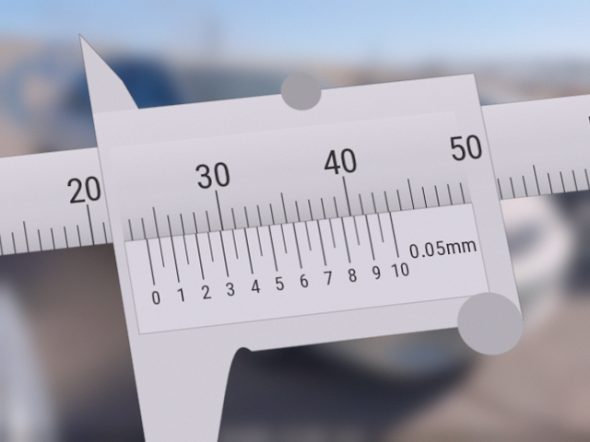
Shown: 24.1,mm
